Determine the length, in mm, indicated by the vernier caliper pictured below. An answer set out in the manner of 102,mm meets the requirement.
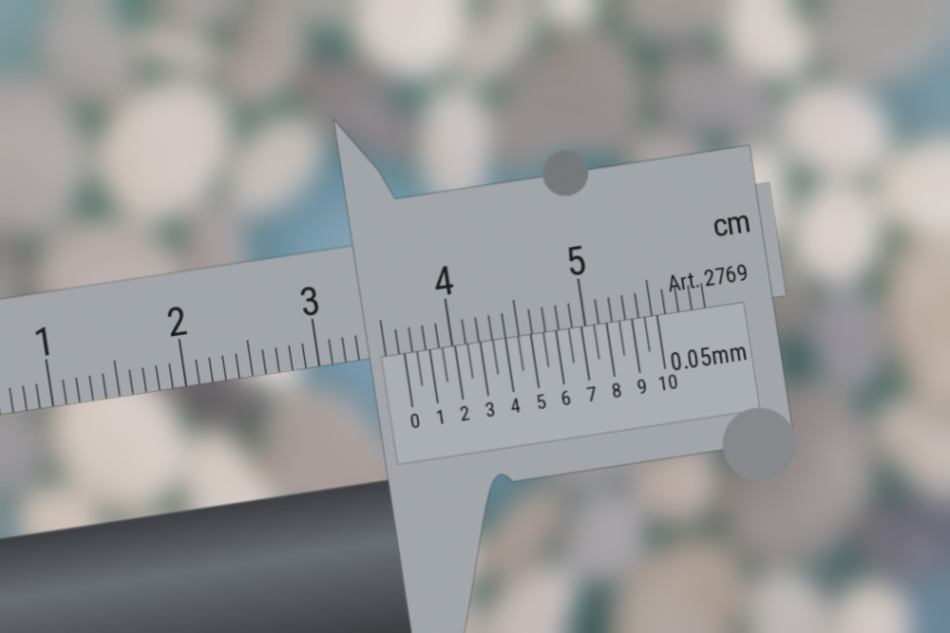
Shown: 36.4,mm
